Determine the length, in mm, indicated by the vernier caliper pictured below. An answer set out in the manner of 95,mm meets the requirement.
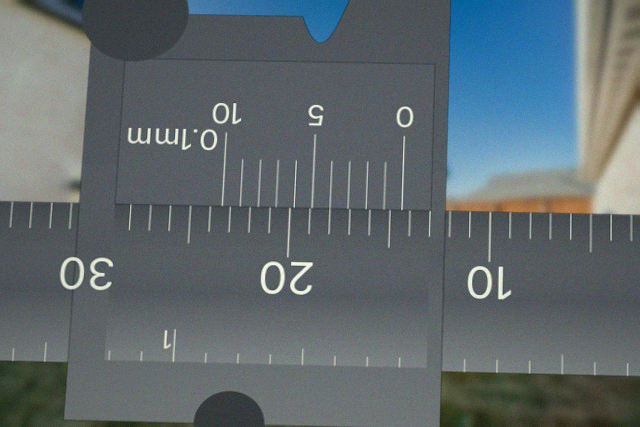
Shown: 14.4,mm
